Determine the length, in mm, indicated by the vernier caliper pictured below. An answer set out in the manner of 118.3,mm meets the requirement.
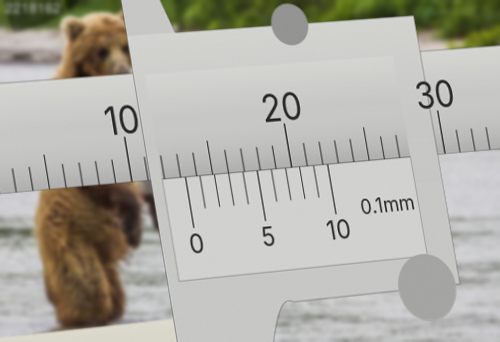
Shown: 13.3,mm
